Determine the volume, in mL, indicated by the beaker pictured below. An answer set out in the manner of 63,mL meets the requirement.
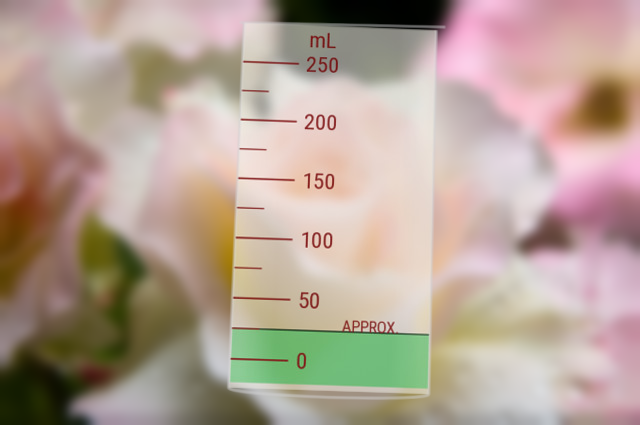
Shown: 25,mL
